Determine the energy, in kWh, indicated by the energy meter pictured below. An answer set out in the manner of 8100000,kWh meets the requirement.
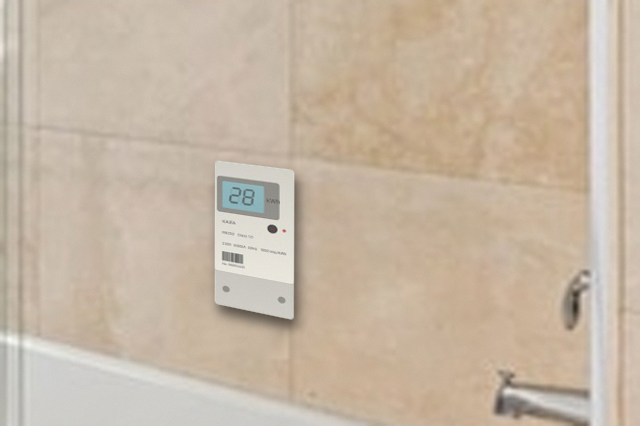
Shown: 28,kWh
